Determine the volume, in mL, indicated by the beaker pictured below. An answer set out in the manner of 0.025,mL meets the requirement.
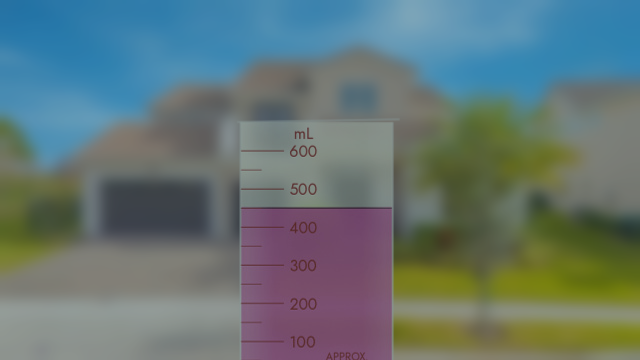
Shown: 450,mL
